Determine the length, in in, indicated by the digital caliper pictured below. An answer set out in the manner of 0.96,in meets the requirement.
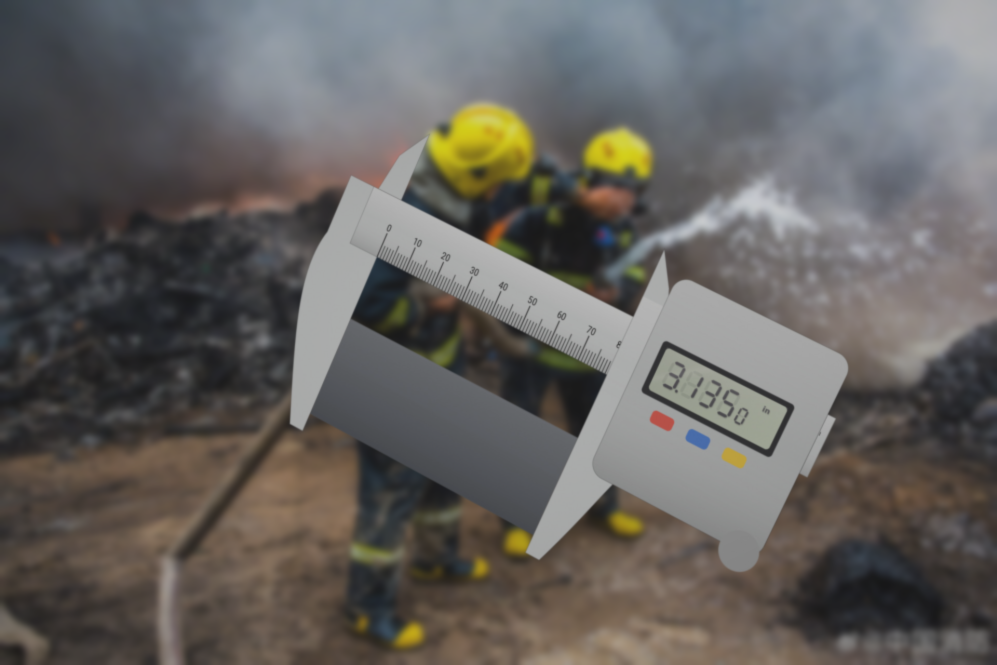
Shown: 3.1350,in
